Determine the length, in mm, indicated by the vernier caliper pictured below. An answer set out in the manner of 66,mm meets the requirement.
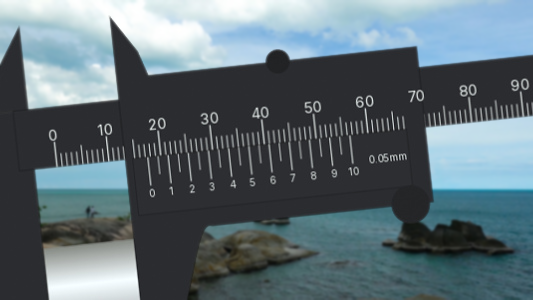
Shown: 17.5,mm
